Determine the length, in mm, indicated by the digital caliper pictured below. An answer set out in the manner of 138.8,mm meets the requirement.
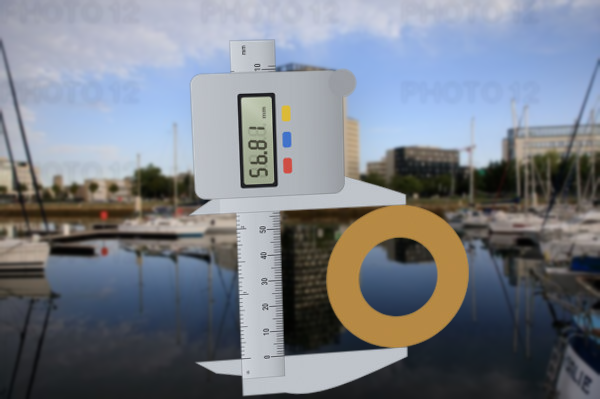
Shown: 56.81,mm
